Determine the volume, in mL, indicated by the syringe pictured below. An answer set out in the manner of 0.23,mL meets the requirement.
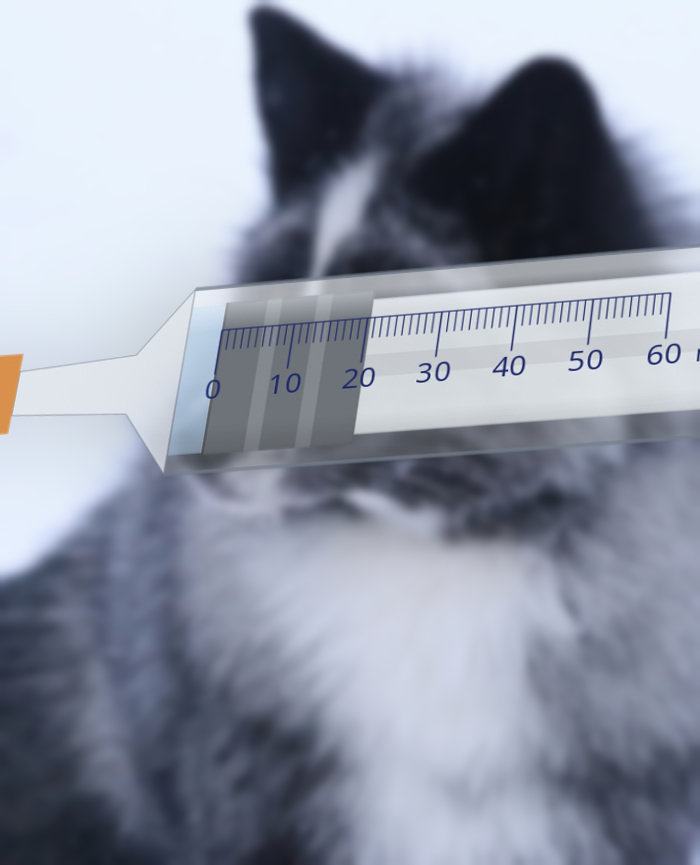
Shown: 0,mL
